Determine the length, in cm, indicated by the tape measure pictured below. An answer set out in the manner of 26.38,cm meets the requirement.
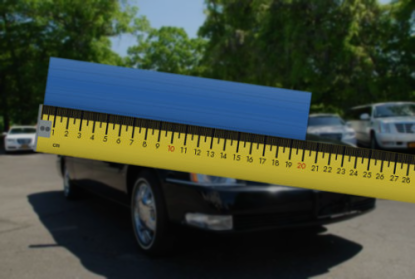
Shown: 20,cm
